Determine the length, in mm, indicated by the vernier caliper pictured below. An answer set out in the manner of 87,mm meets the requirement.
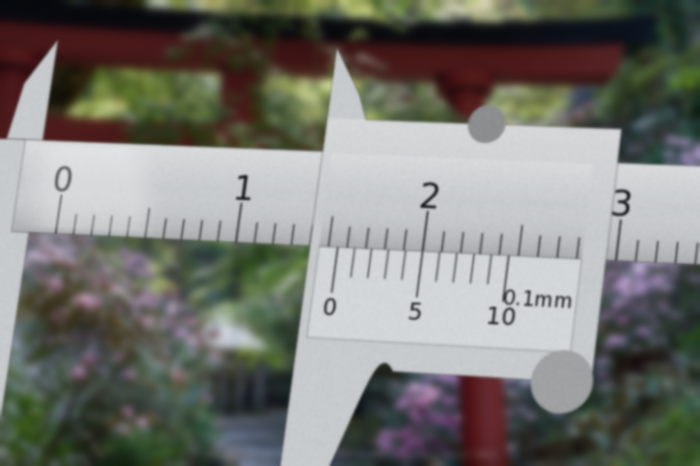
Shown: 15.5,mm
